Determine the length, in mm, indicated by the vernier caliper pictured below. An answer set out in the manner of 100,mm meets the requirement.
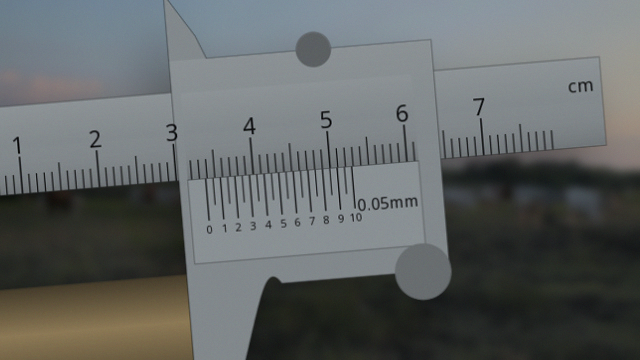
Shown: 33.8,mm
